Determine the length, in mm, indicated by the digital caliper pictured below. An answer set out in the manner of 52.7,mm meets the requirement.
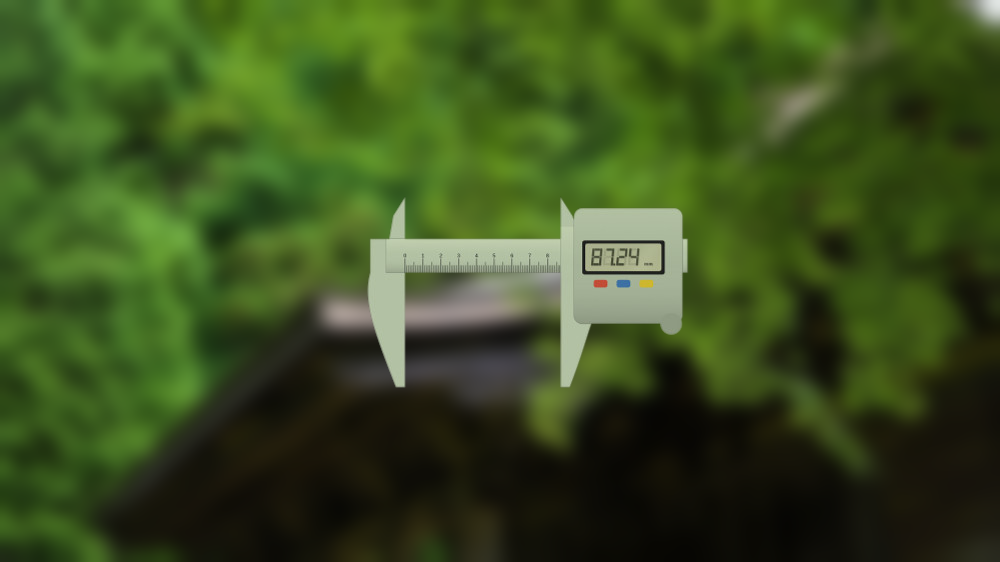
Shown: 87.24,mm
